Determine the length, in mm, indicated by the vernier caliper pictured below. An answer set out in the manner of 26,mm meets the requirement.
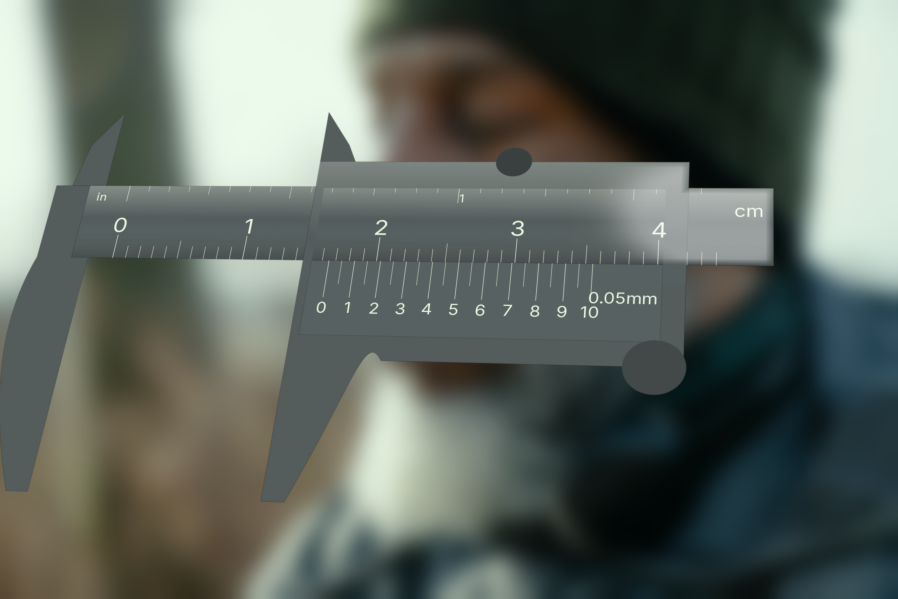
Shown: 16.5,mm
